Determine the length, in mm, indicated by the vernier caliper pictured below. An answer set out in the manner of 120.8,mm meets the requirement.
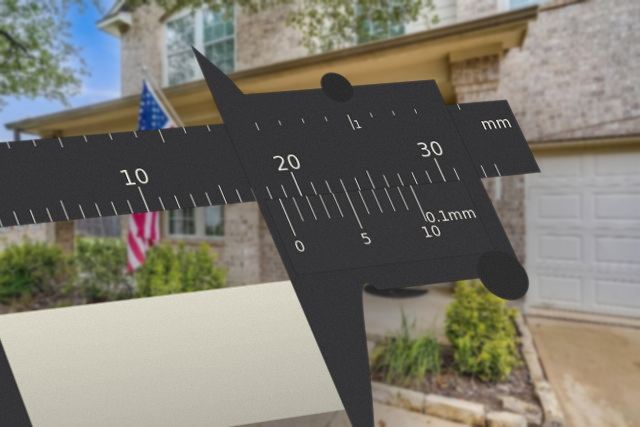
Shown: 18.5,mm
